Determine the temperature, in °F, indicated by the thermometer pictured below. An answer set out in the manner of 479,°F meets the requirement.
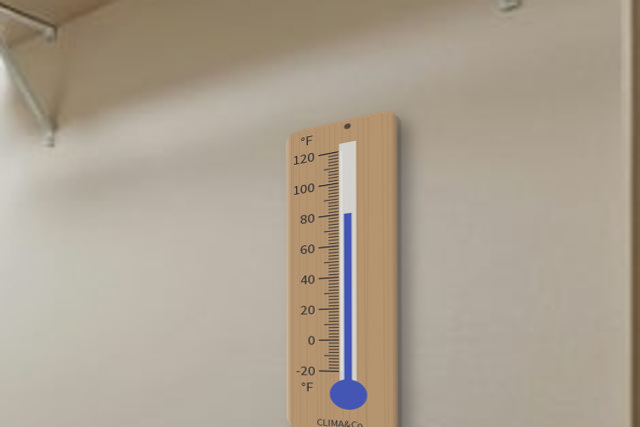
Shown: 80,°F
